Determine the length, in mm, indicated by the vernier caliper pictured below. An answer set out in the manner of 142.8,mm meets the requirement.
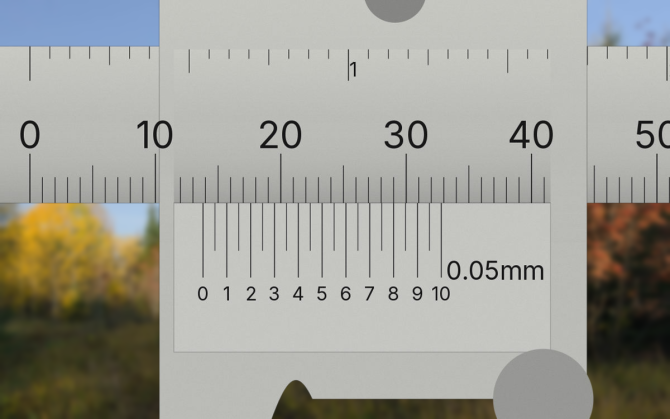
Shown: 13.8,mm
